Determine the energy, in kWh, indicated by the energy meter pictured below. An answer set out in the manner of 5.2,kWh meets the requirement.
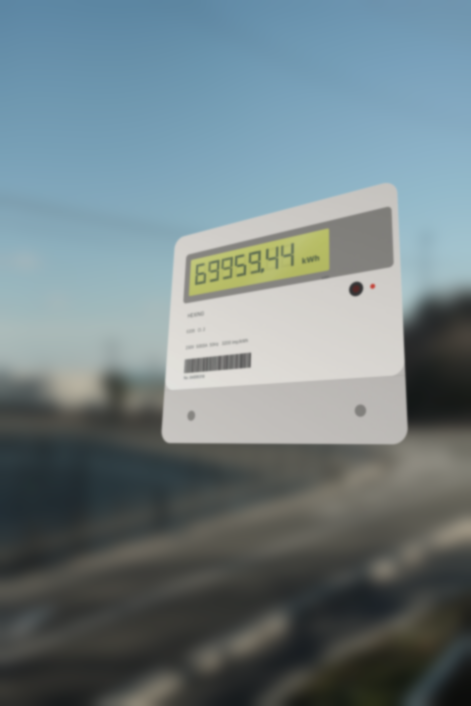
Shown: 69959.44,kWh
